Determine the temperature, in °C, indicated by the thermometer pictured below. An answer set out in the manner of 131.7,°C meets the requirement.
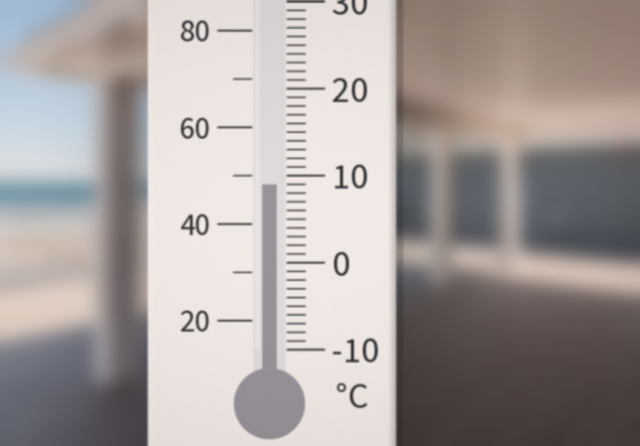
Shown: 9,°C
